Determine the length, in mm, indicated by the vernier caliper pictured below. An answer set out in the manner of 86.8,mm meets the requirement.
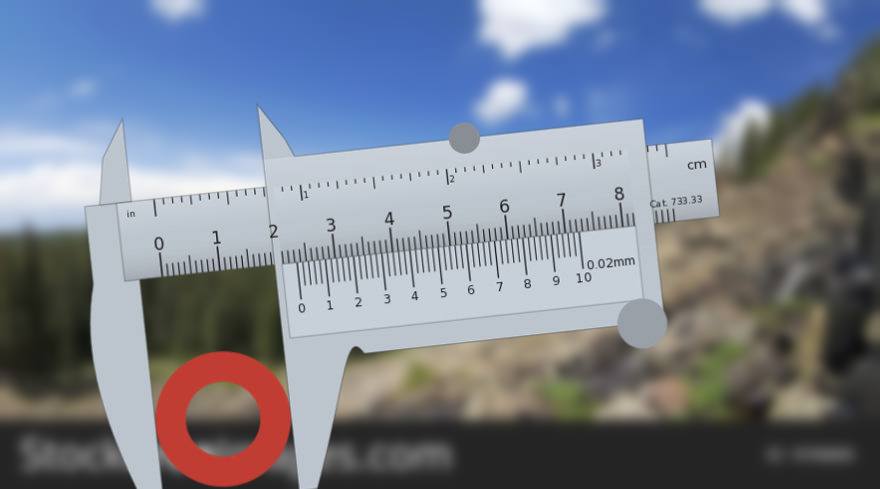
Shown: 23.4,mm
